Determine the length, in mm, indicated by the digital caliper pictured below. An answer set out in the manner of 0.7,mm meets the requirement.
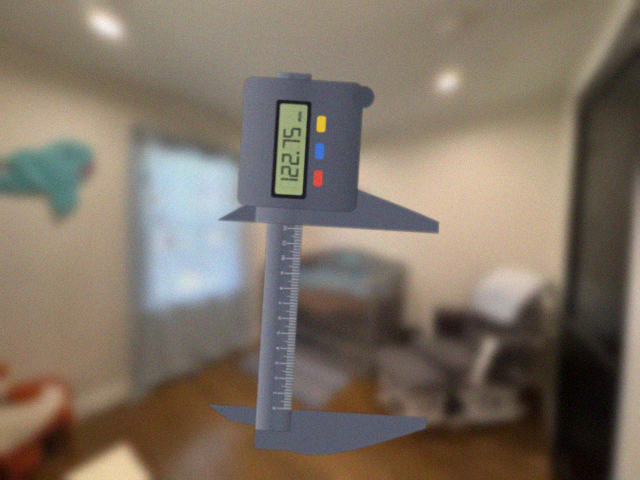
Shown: 122.75,mm
